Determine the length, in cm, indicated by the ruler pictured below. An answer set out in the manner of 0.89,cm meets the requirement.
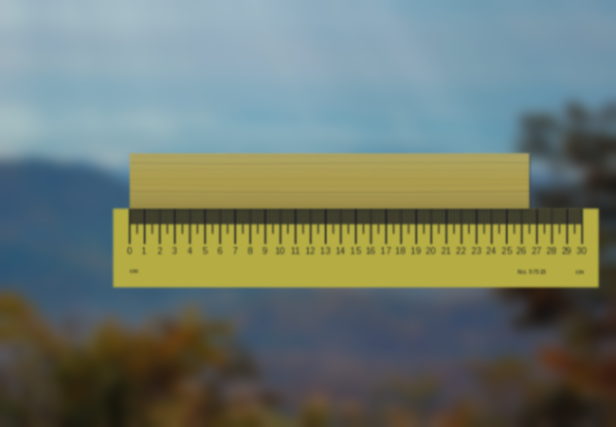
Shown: 26.5,cm
